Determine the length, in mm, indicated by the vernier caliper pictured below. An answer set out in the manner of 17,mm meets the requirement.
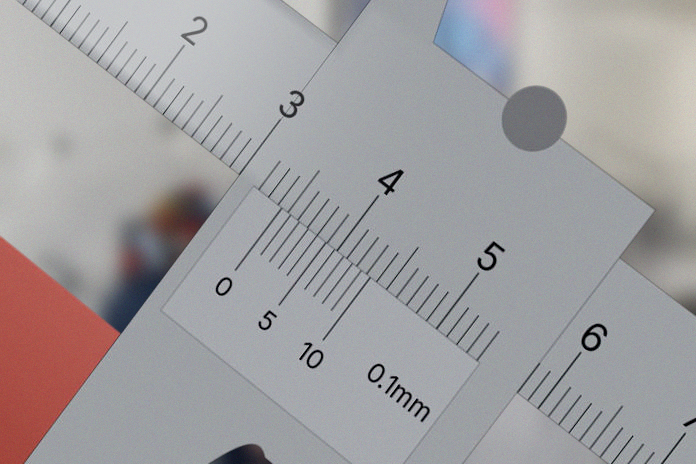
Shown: 34.4,mm
